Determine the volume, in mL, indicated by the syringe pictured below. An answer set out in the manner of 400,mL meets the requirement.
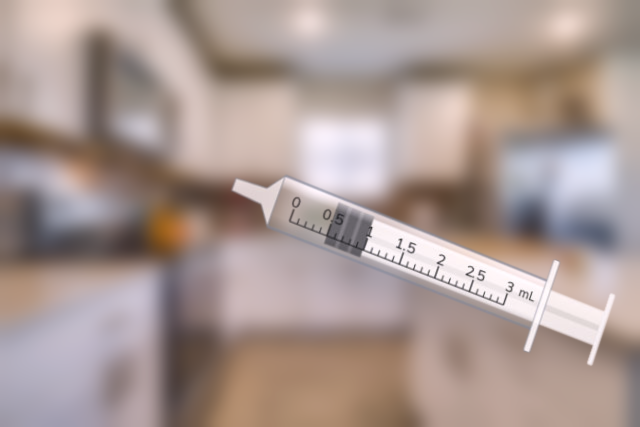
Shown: 0.5,mL
